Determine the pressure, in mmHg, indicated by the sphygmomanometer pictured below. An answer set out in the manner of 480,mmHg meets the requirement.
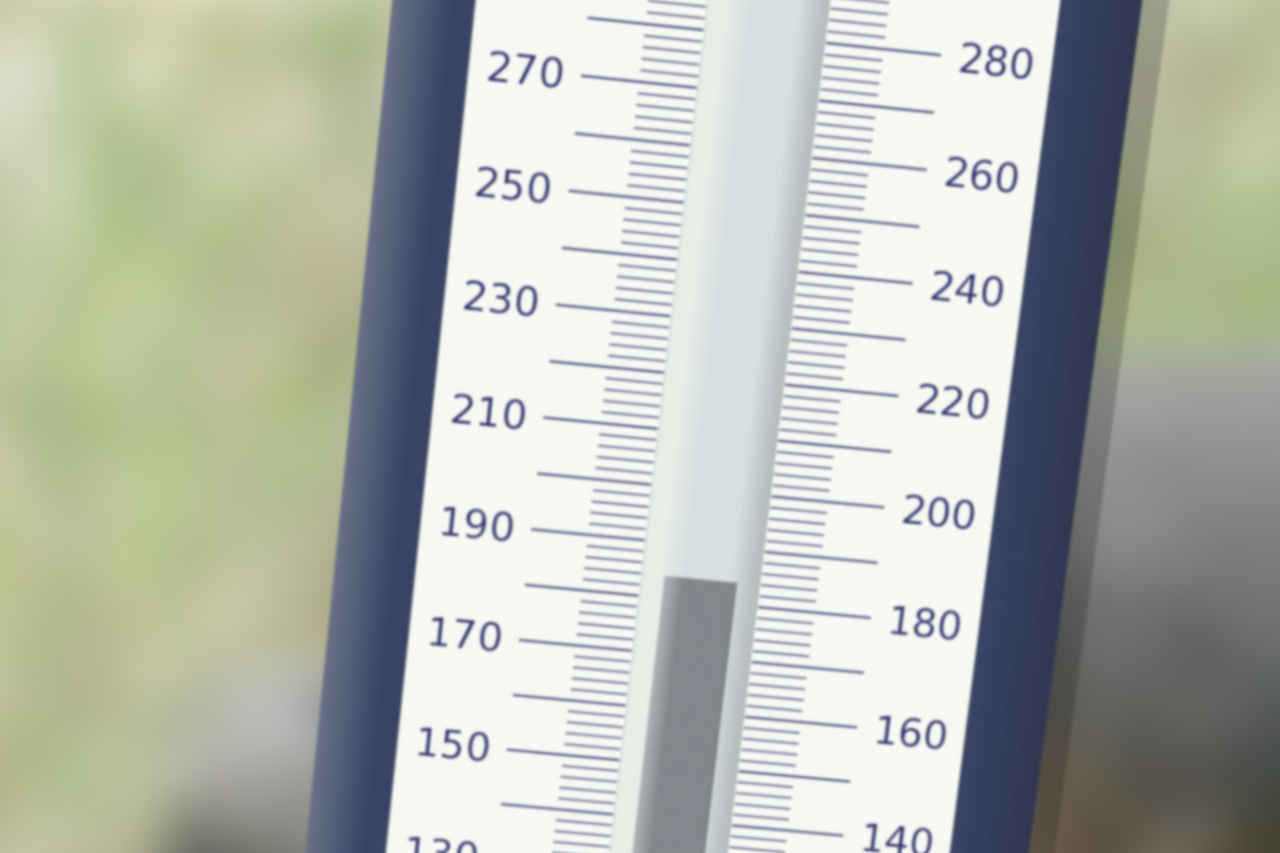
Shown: 184,mmHg
